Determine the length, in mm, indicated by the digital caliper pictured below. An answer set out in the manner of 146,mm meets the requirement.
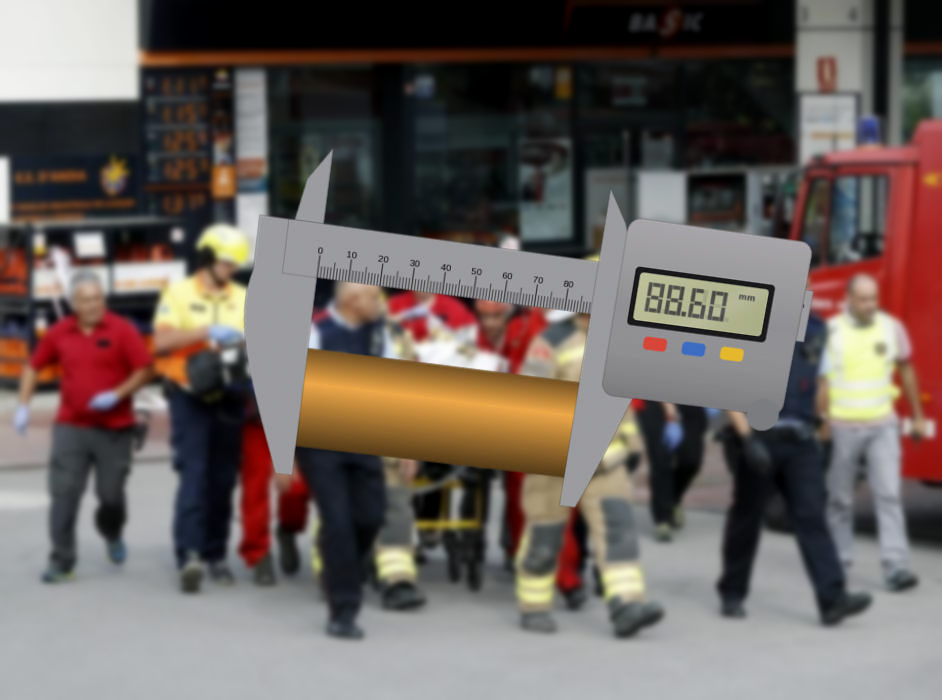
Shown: 88.60,mm
